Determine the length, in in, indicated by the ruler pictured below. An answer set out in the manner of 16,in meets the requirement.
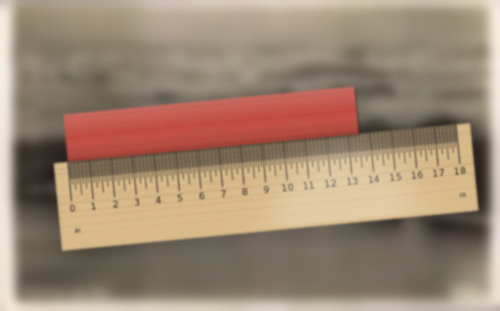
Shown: 13.5,in
